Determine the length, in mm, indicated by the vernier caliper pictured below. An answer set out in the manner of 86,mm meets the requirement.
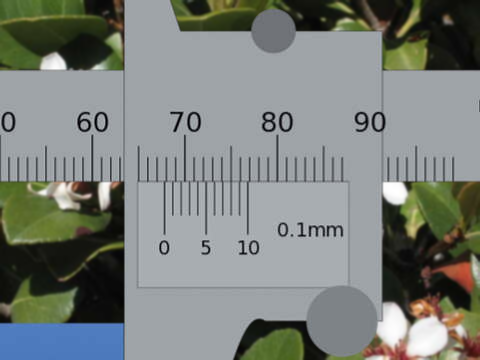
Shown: 67.8,mm
